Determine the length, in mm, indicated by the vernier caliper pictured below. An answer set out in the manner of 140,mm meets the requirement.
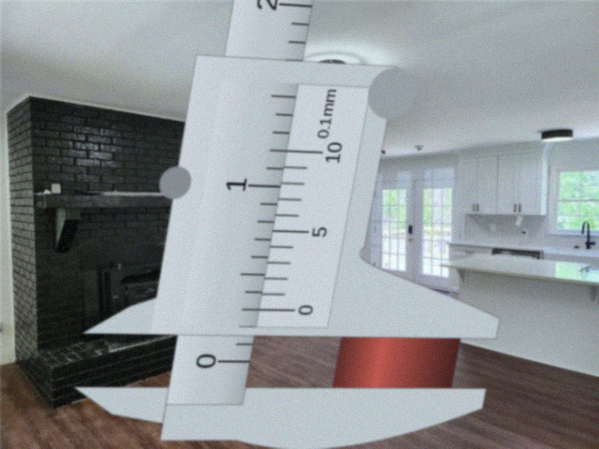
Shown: 3.0,mm
